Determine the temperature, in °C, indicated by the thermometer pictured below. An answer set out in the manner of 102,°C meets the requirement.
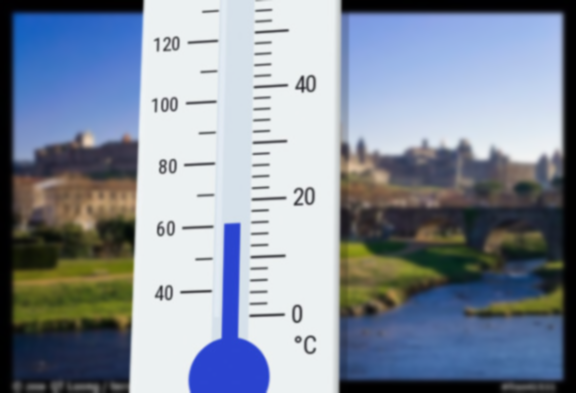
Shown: 16,°C
